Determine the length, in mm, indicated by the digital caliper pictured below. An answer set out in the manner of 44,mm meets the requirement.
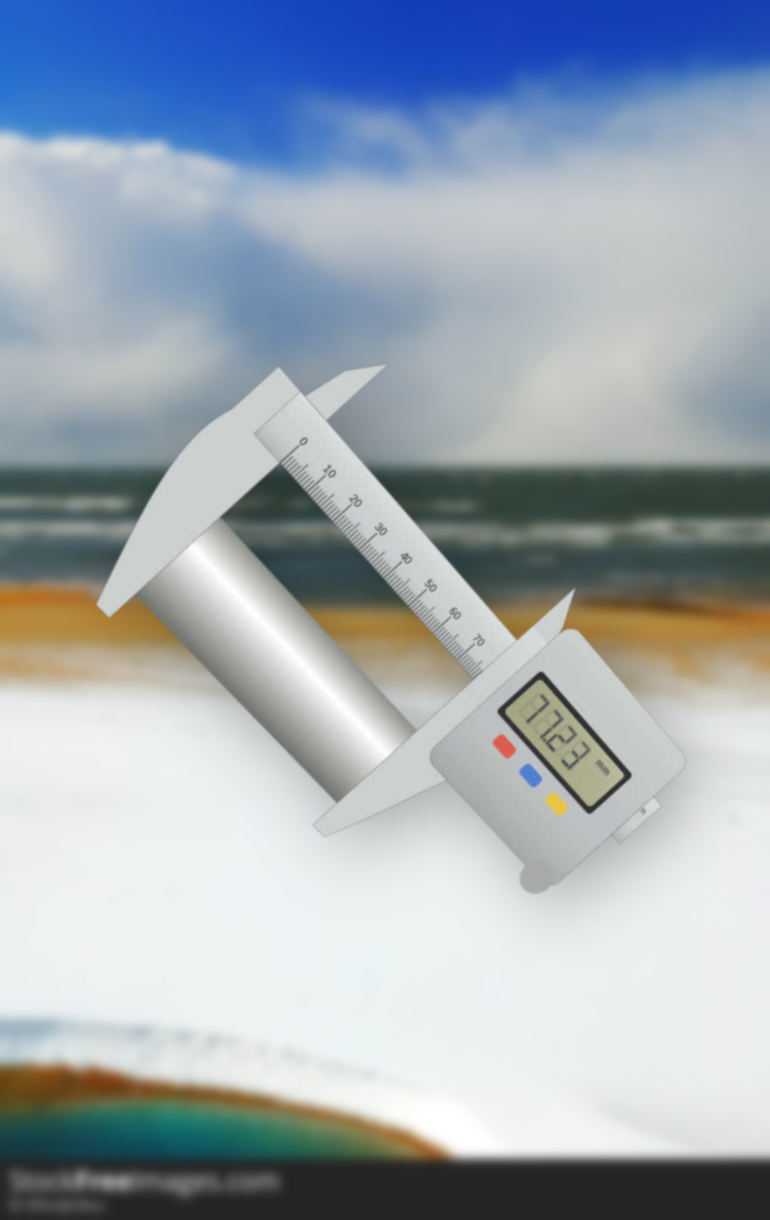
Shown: 77.23,mm
